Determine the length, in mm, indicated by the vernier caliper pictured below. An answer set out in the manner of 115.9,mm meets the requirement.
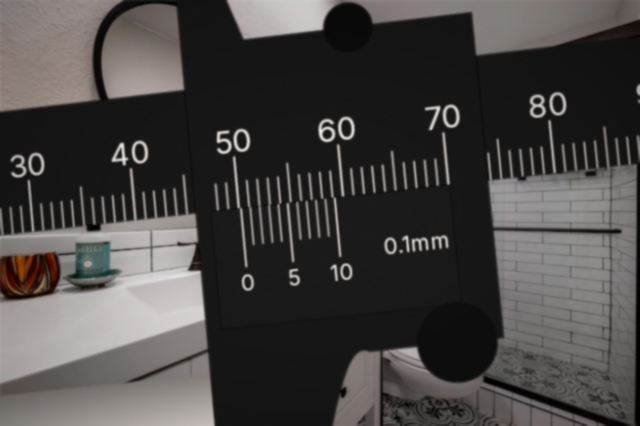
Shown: 50.2,mm
